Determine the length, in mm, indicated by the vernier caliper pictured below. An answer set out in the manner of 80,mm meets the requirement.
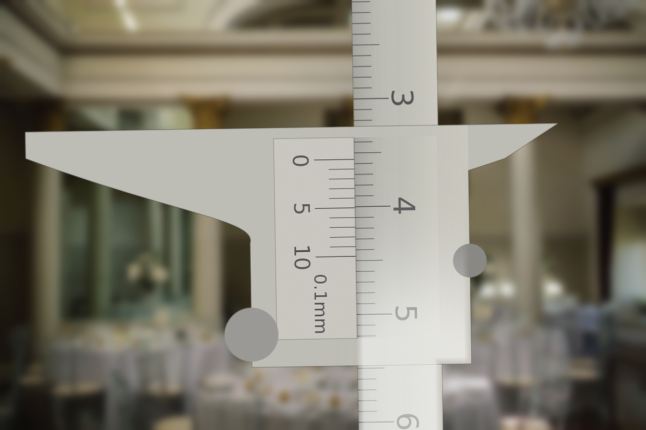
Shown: 35.6,mm
